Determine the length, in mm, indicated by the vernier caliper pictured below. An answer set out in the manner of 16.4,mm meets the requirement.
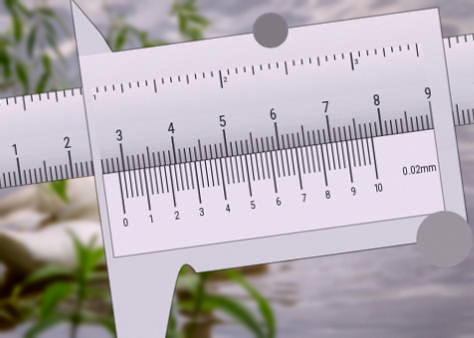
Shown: 29.0,mm
